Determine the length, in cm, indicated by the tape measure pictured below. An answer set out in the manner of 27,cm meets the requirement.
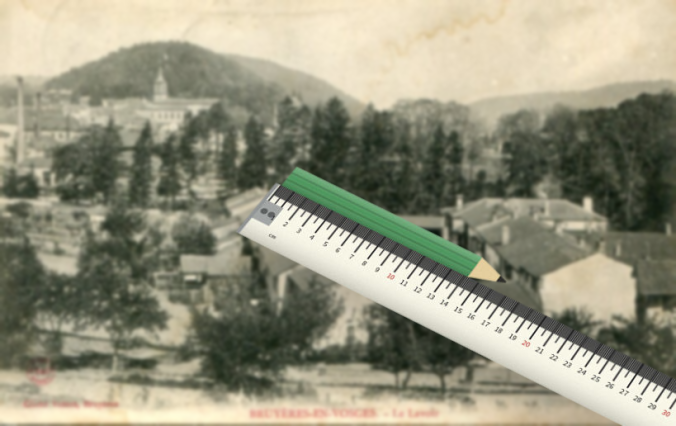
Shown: 16.5,cm
